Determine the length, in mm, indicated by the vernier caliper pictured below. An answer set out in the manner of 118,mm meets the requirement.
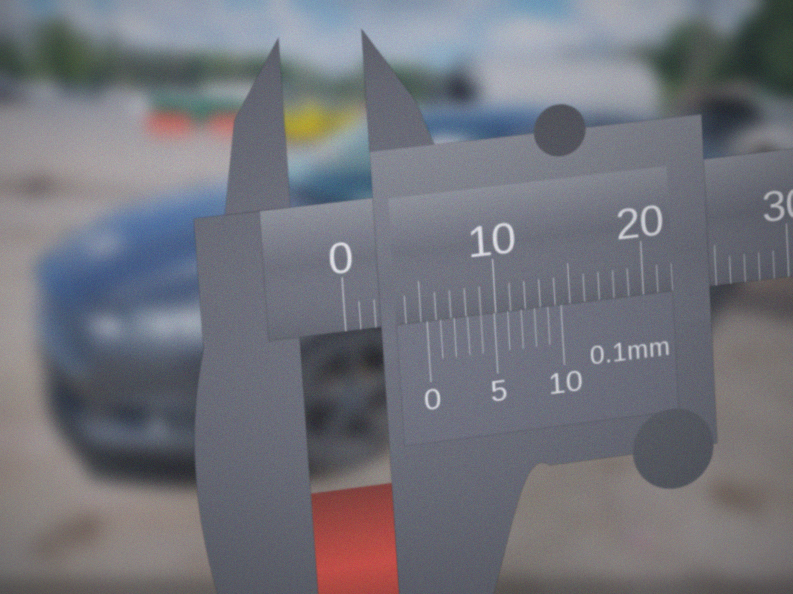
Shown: 5.4,mm
